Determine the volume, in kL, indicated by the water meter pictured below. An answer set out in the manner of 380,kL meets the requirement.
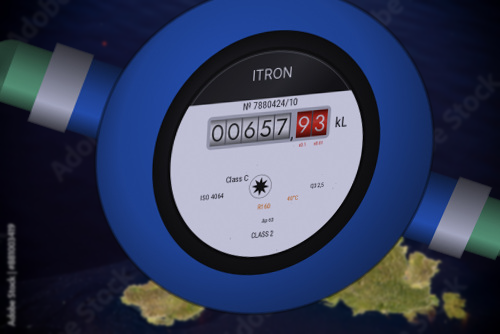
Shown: 657.93,kL
